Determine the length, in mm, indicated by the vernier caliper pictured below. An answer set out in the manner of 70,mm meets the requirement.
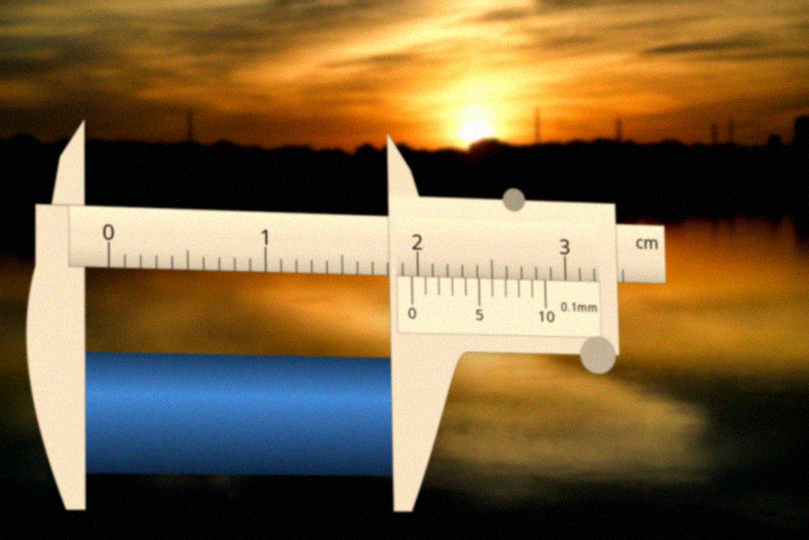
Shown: 19.6,mm
